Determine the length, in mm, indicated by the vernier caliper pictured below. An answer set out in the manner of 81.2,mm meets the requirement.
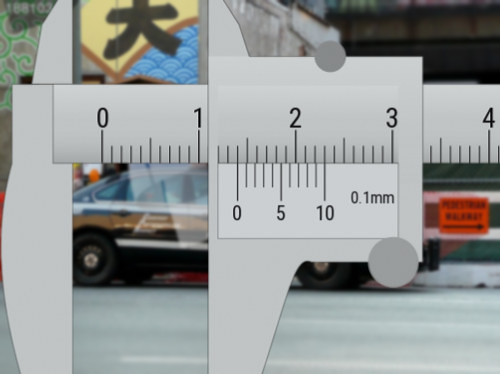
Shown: 14.0,mm
